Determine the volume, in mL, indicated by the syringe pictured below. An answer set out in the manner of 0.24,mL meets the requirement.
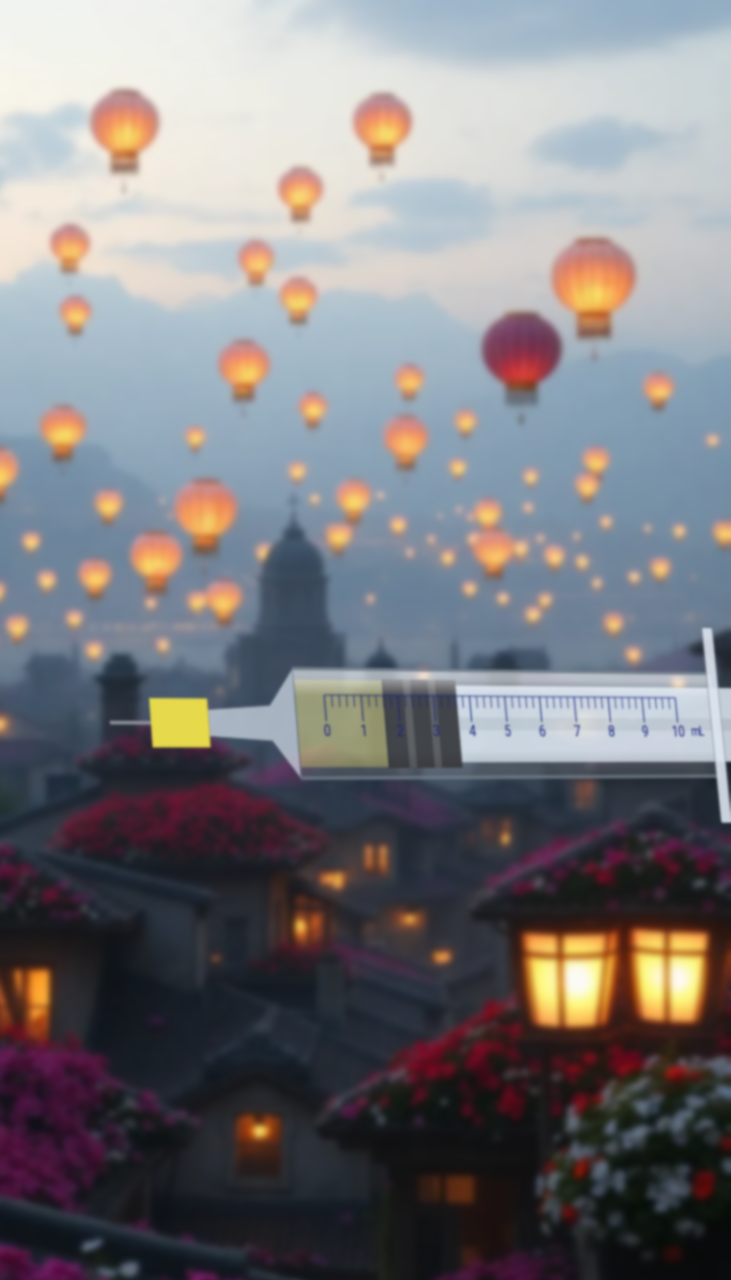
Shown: 1.6,mL
